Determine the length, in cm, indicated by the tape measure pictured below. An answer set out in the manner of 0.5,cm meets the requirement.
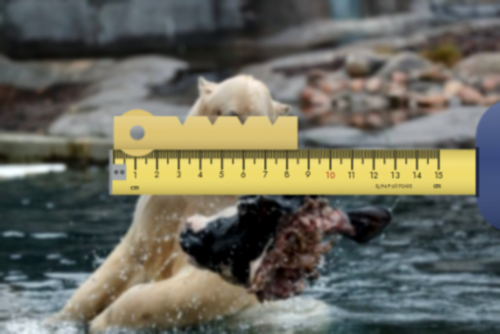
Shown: 8.5,cm
